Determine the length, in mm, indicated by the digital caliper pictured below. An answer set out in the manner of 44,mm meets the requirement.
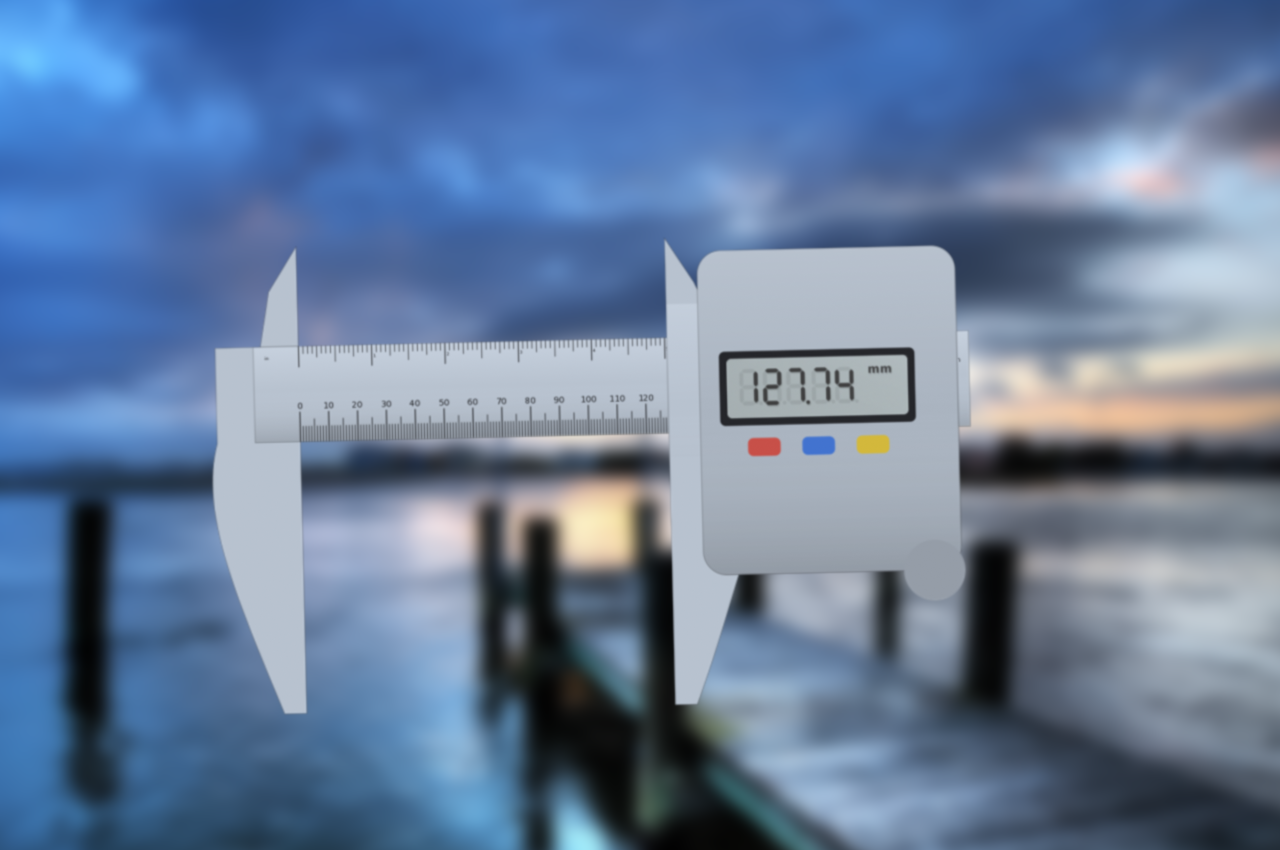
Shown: 127.74,mm
